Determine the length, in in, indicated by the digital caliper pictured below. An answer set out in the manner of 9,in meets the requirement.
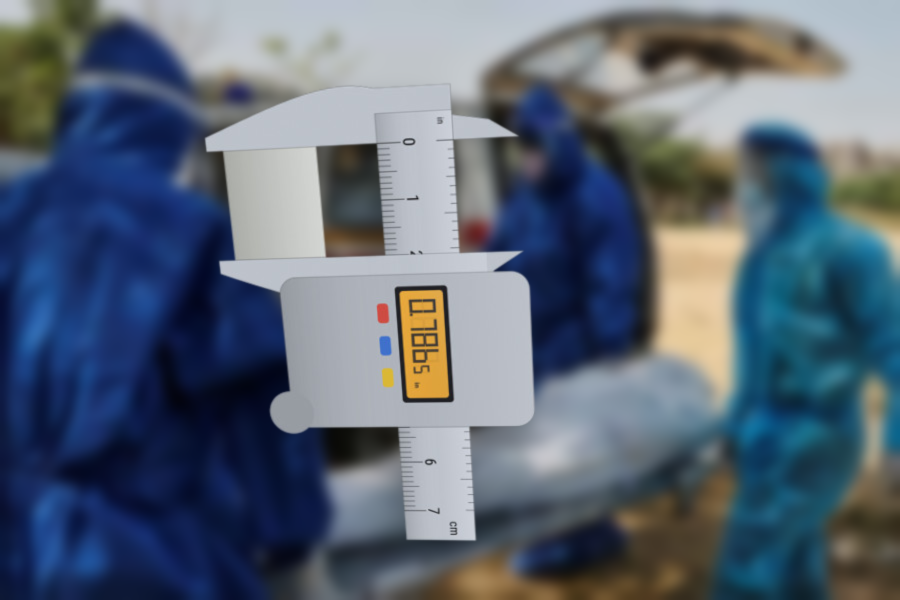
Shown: 0.7865,in
